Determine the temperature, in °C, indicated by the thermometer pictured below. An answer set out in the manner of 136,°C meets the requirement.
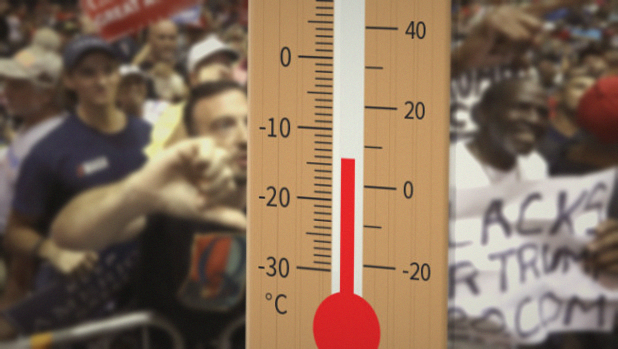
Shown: -14,°C
